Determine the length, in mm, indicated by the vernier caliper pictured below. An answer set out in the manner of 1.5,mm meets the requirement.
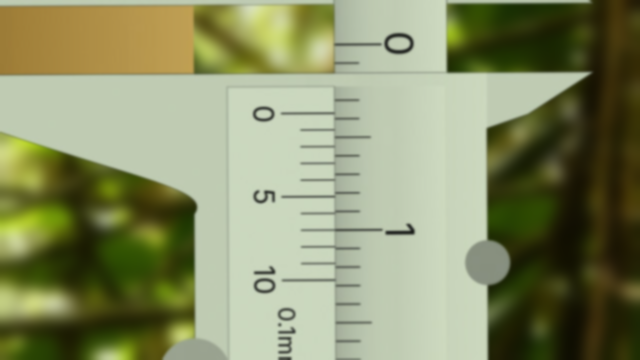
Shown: 3.7,mm
